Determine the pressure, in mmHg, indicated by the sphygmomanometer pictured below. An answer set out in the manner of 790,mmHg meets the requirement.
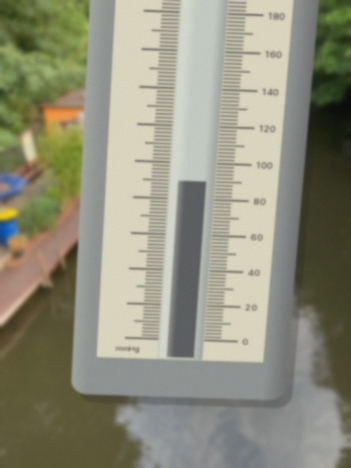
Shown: 90,mmHg
